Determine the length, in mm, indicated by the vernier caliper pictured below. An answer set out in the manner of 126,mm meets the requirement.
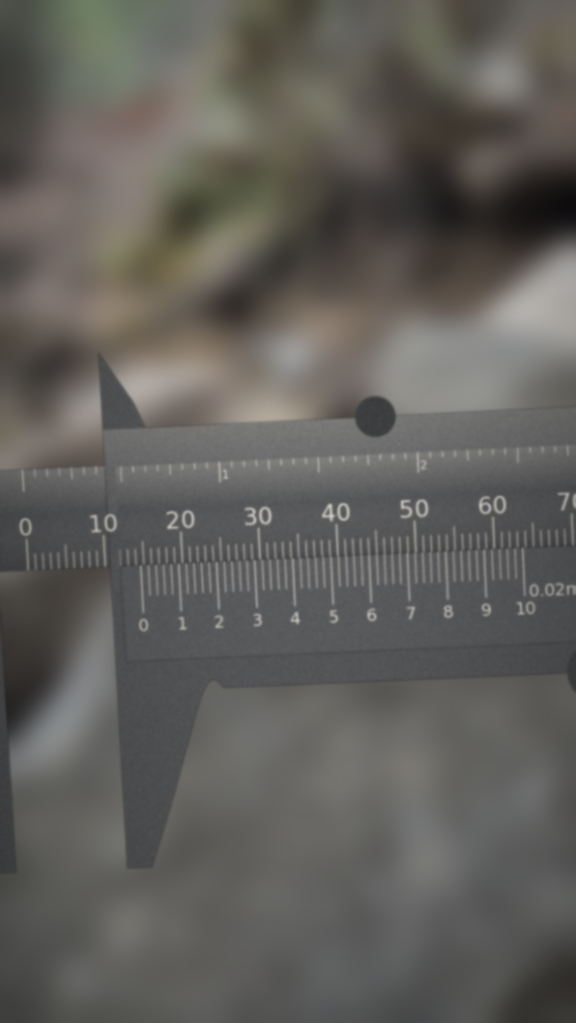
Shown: 14.6,mm
